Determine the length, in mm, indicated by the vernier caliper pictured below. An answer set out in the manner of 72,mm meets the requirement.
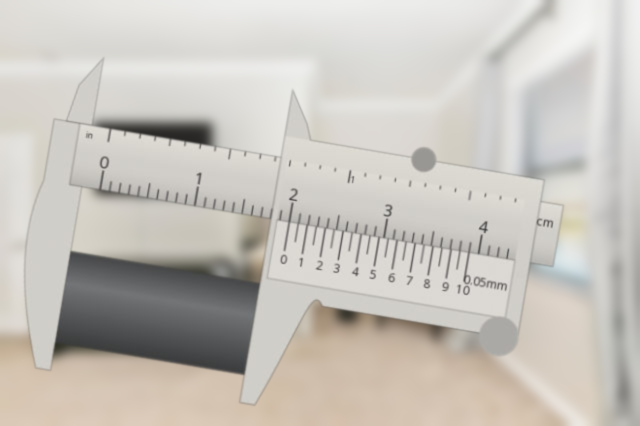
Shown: 20.0,mm
